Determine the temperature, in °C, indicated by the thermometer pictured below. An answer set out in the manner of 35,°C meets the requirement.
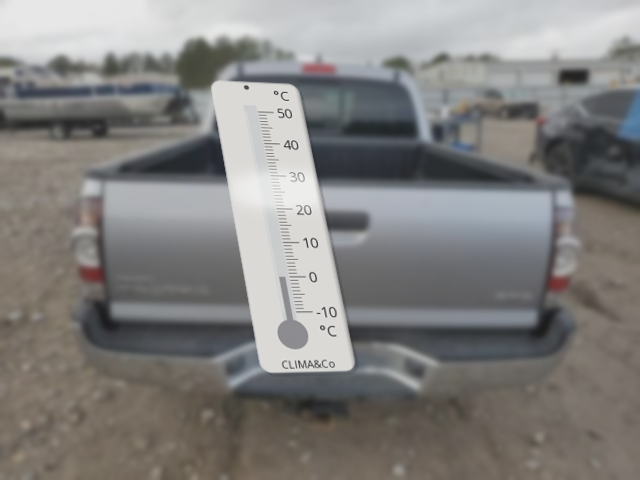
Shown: 0,°C
